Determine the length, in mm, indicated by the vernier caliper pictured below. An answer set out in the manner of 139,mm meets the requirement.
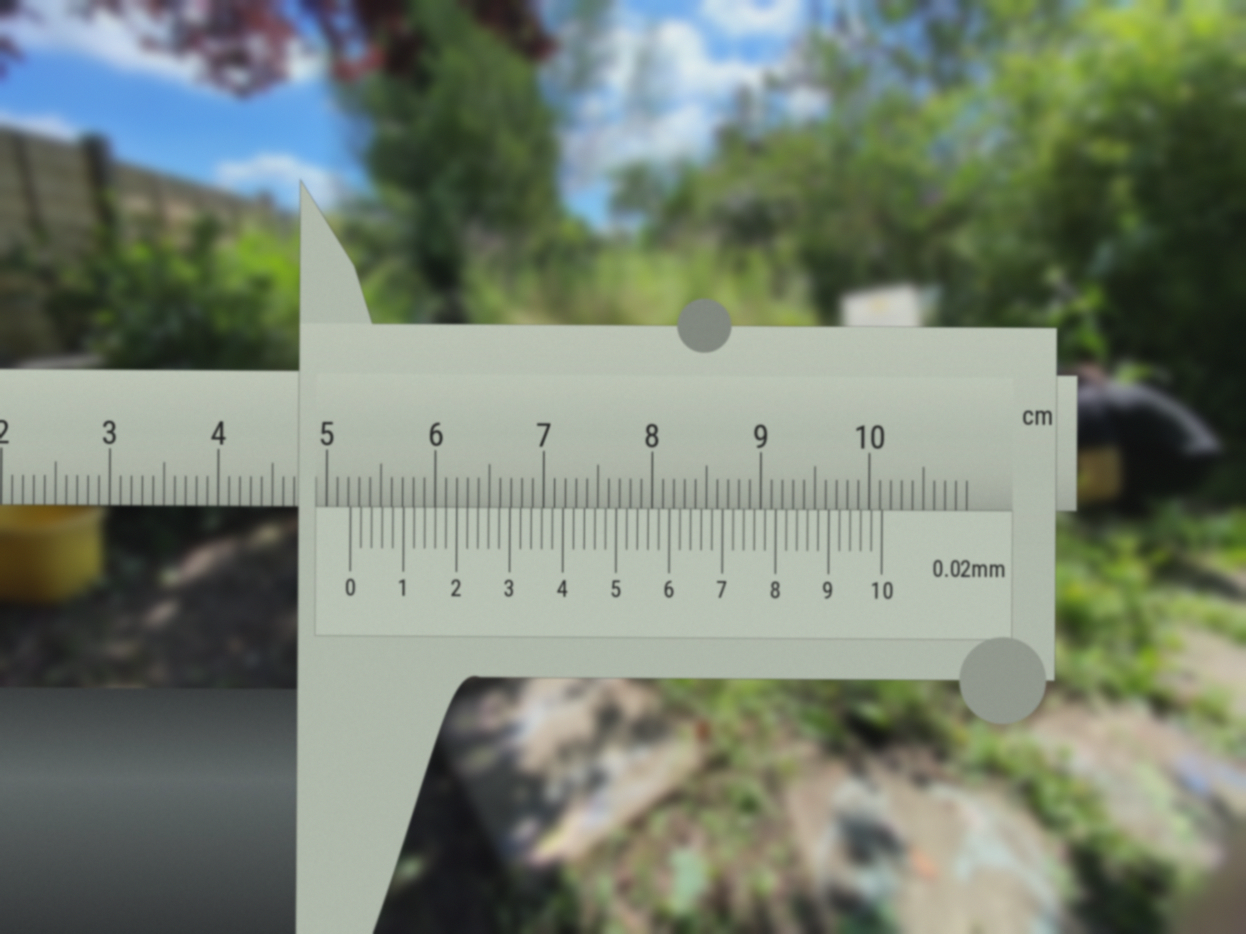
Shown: 52.2,mm
